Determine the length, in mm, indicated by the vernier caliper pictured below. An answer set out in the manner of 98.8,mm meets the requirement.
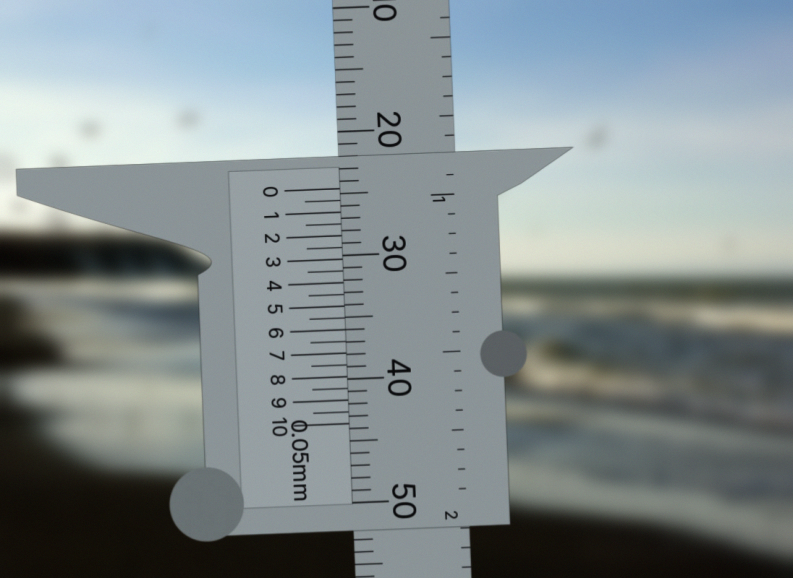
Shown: 24.6,mm
